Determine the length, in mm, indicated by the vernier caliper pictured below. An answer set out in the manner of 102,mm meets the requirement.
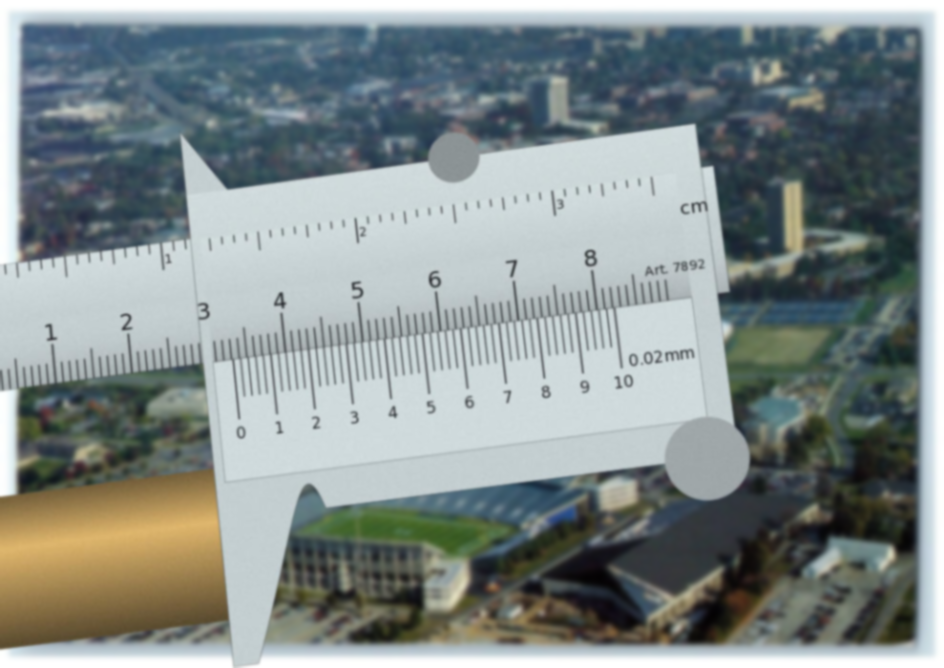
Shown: 33.2,mm
